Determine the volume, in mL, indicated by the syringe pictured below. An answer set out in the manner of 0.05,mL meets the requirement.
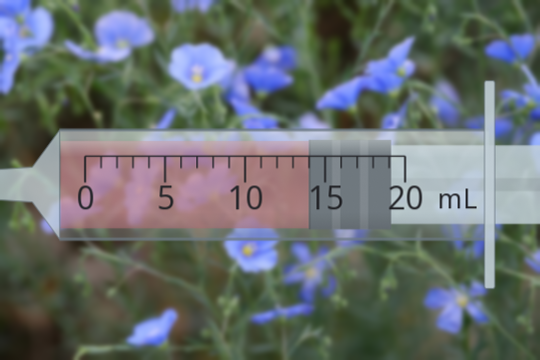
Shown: 14,mL
